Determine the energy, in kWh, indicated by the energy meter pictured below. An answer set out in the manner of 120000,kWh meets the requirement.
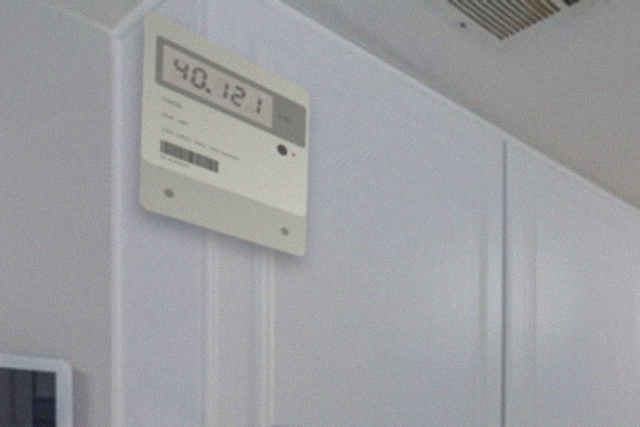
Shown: 40.121,kWh
